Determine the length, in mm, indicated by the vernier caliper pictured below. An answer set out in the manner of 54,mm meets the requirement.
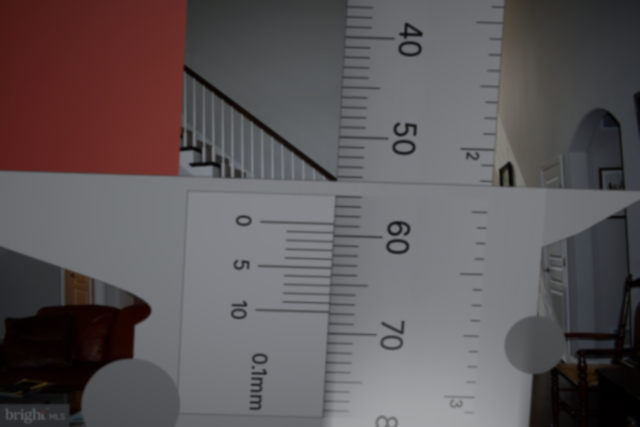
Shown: 58.8,mm
